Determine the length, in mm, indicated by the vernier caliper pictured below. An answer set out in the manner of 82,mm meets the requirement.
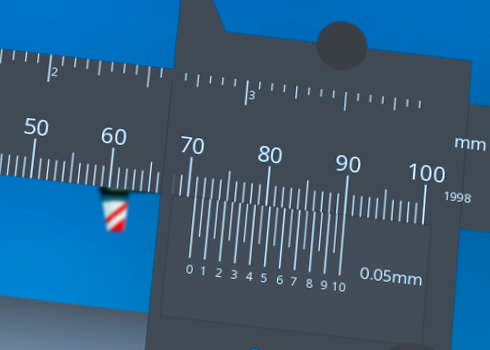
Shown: 71.0,mm
